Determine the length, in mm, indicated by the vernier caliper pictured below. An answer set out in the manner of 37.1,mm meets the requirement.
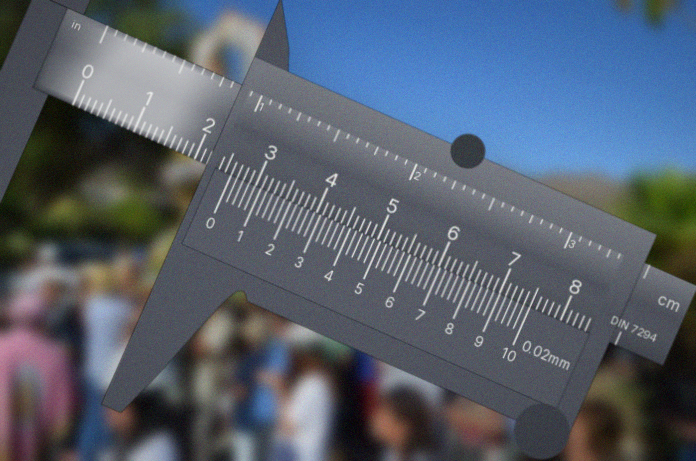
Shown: 26.0,mm
